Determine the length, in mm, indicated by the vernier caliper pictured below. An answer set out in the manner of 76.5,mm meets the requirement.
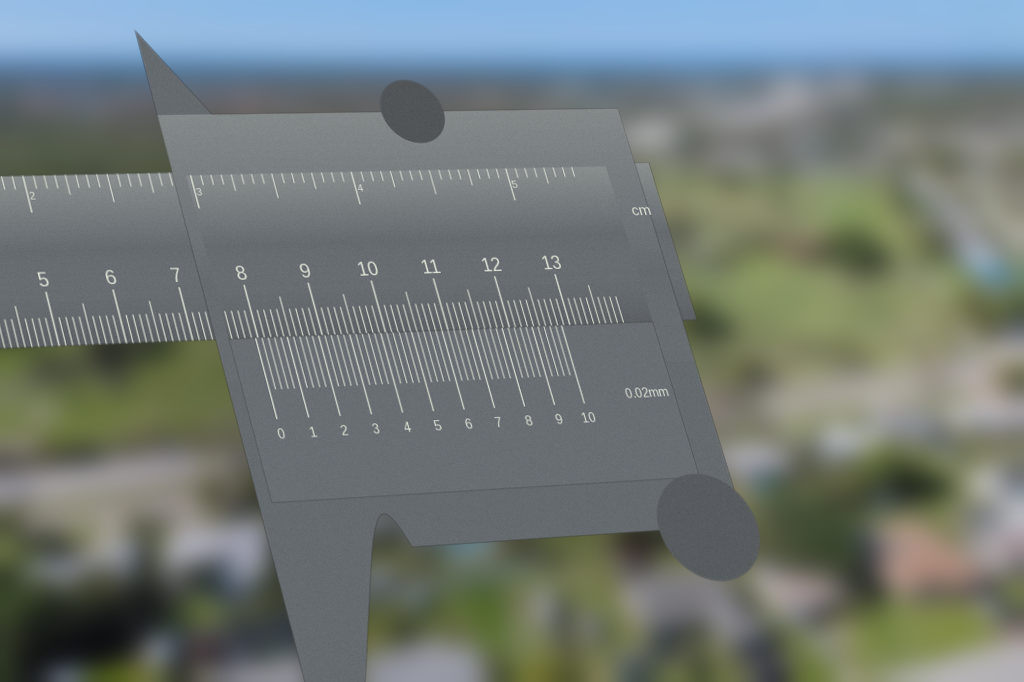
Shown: 79.6,mm
